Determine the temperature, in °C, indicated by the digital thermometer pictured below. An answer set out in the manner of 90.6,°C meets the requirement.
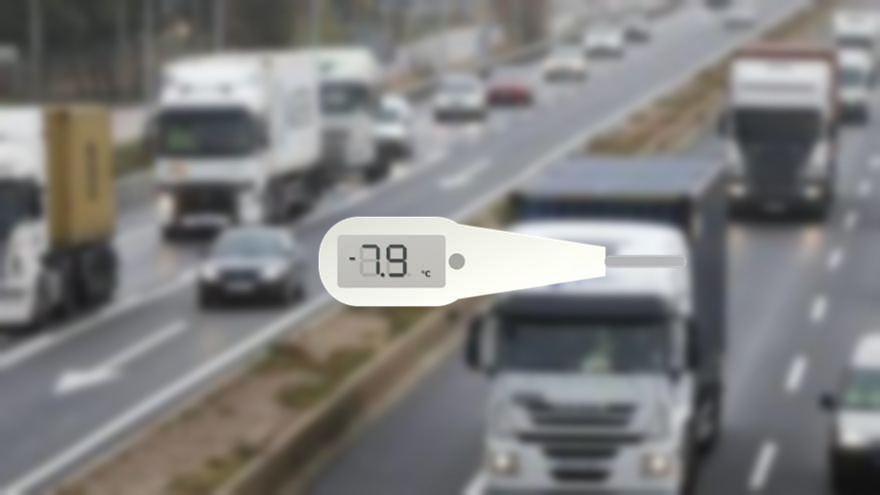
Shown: -7.9,°C
